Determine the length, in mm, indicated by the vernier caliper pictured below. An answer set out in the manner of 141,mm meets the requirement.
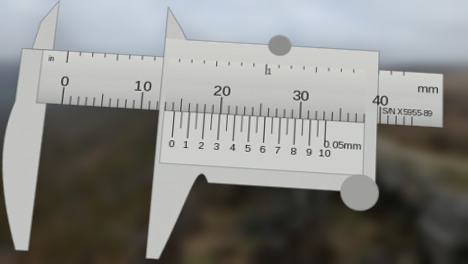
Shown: 14.2,mm
